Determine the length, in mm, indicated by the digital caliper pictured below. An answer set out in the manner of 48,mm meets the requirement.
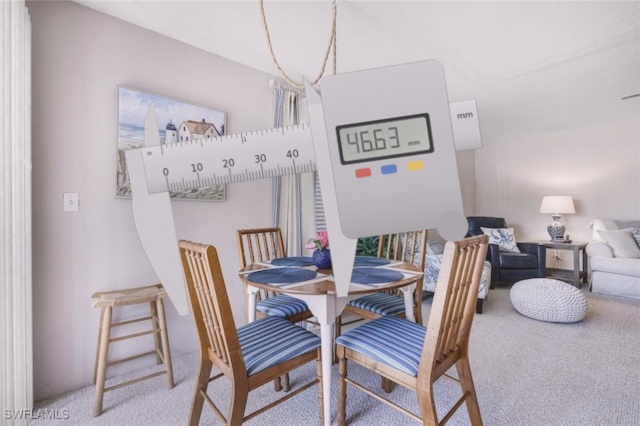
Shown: 46.63,mm
